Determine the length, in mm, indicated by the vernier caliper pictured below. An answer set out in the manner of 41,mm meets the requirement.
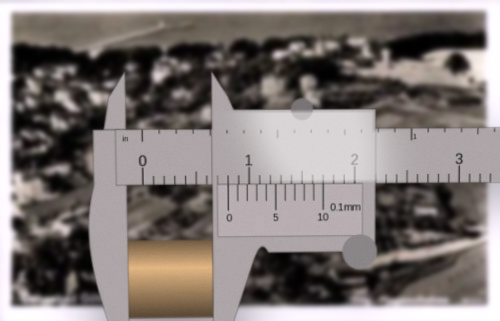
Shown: 8.0,mm
